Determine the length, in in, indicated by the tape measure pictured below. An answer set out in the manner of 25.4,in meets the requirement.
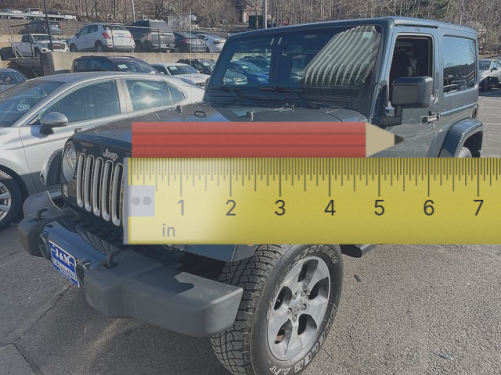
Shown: 5.5,in
